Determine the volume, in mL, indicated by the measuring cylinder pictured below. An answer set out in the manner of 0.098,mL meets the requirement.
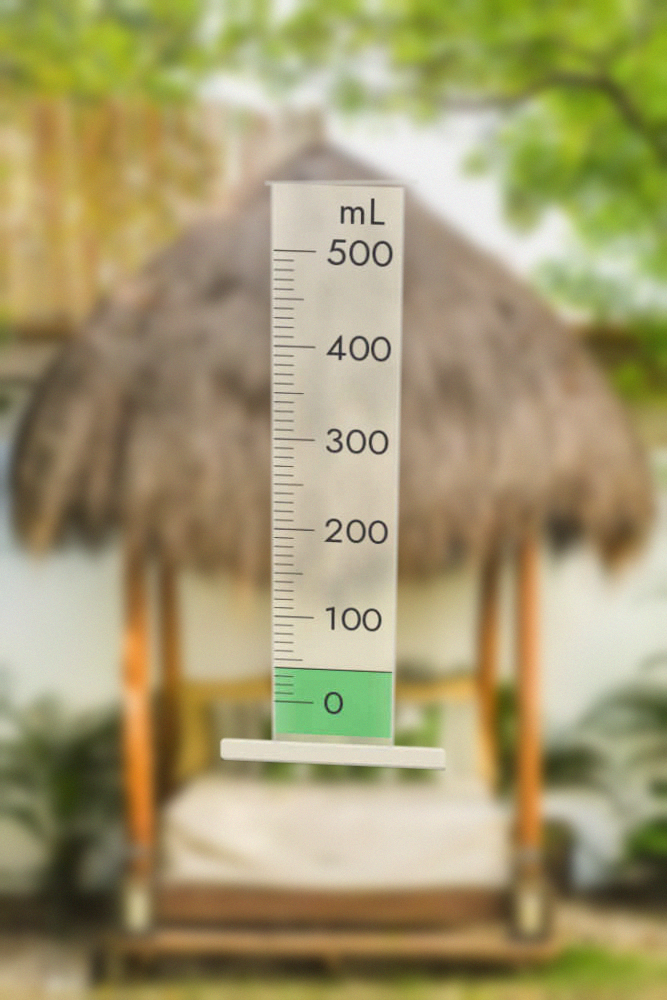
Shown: 40,mL
